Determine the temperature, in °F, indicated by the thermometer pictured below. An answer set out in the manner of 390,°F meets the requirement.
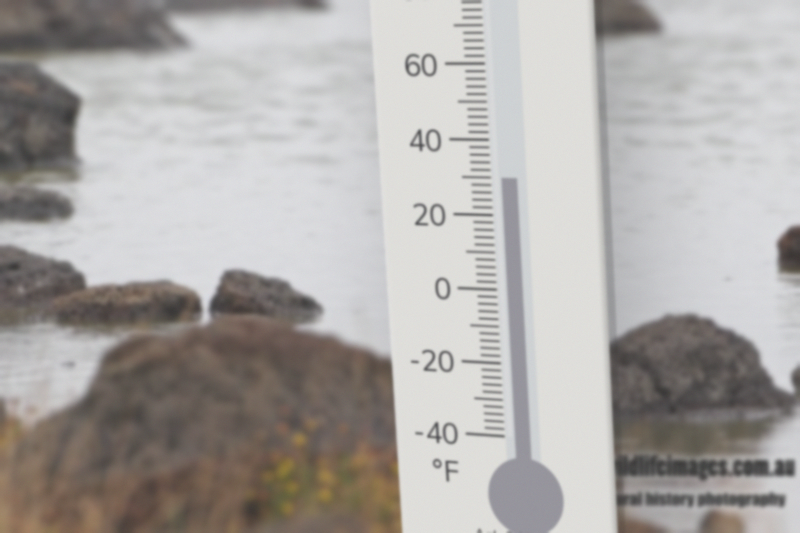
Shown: 30,°F
